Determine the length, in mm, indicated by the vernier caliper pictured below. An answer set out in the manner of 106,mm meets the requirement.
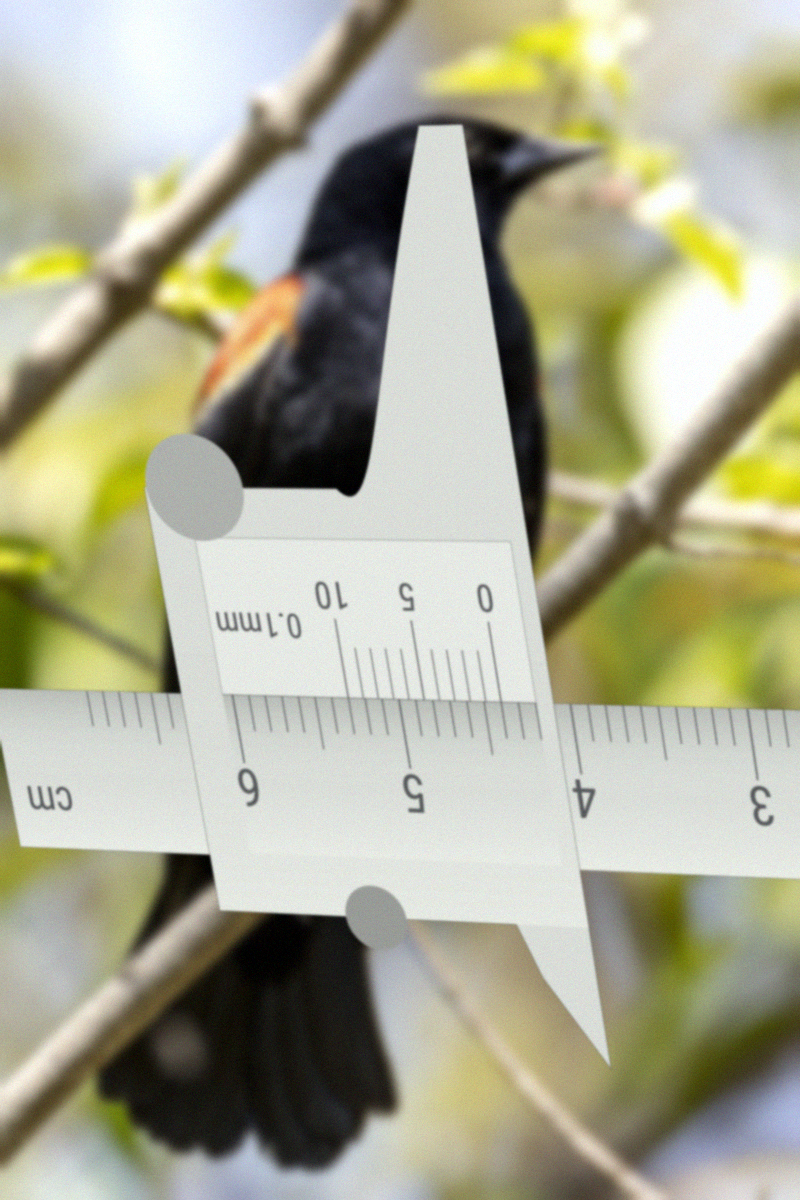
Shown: 44.0,mm
